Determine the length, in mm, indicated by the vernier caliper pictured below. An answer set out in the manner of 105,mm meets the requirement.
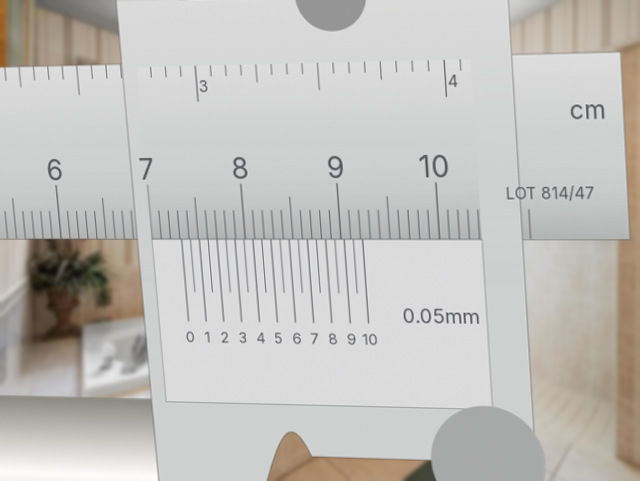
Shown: 73.2,mm
